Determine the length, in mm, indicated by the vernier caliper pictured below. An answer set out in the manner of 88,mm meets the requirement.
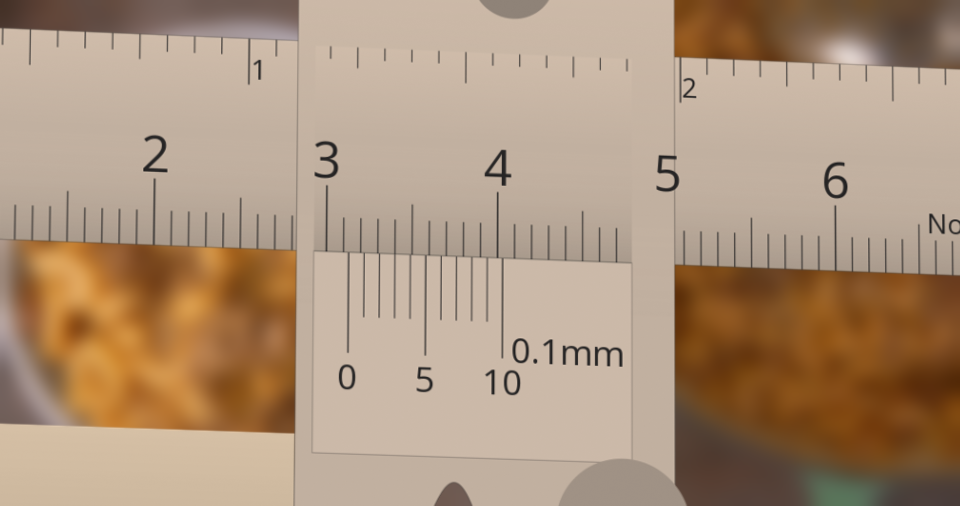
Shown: 31.3,mm
